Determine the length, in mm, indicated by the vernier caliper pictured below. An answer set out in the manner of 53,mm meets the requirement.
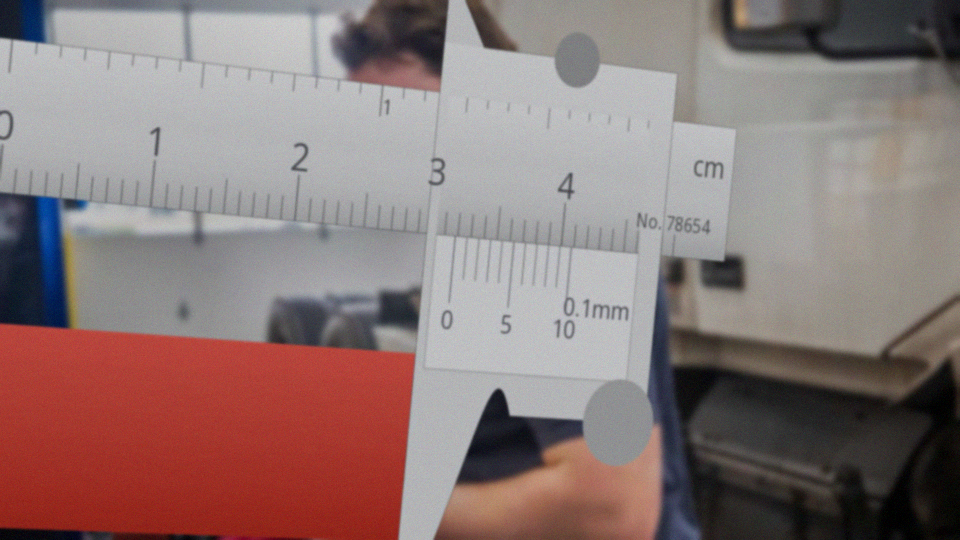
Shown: 31.8,mm
